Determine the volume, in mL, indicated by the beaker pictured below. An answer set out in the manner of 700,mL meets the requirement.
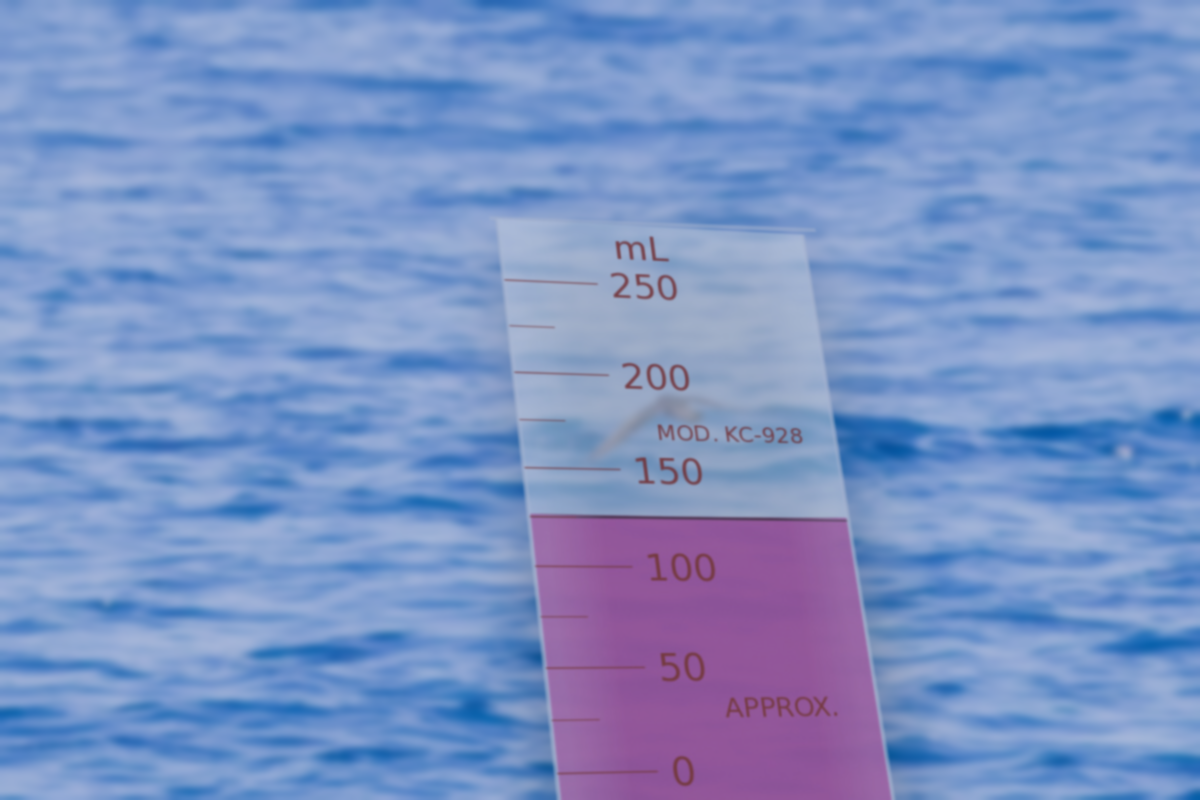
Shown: 125,mL
